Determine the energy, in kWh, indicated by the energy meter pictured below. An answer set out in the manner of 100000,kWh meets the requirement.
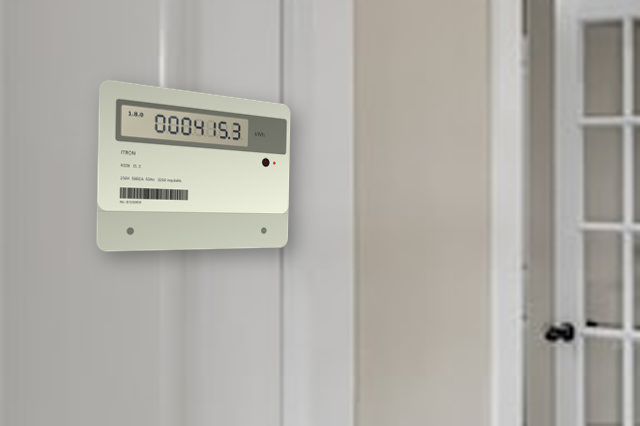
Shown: 415.3,kWh
